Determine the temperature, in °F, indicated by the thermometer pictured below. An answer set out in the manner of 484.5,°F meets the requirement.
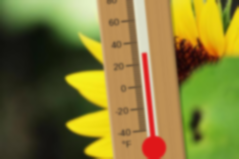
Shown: 30,°F
